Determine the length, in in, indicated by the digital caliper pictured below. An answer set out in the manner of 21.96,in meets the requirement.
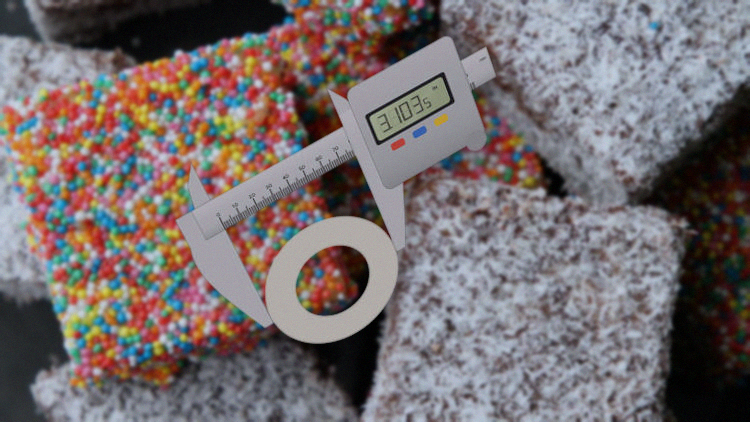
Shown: 3.1035,in
